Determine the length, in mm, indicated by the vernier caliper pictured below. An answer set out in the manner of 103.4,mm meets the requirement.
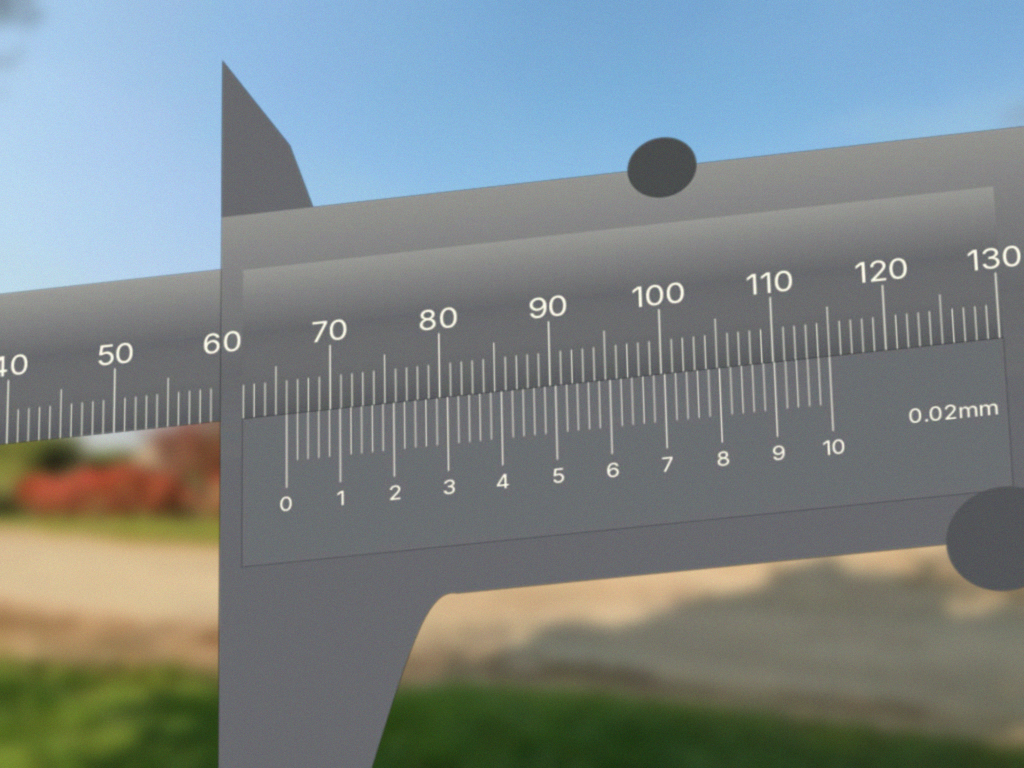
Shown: 66.0,mm
